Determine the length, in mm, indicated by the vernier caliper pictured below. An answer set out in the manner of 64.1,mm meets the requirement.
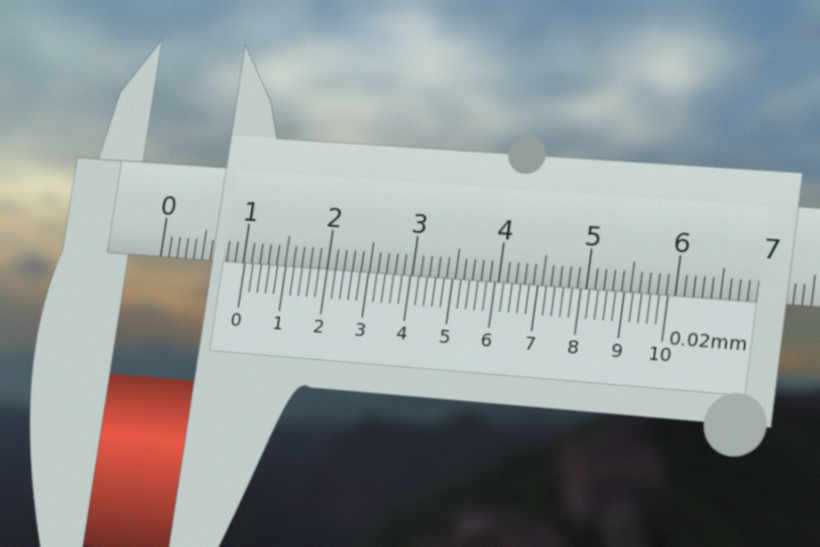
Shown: 10.2,mm
